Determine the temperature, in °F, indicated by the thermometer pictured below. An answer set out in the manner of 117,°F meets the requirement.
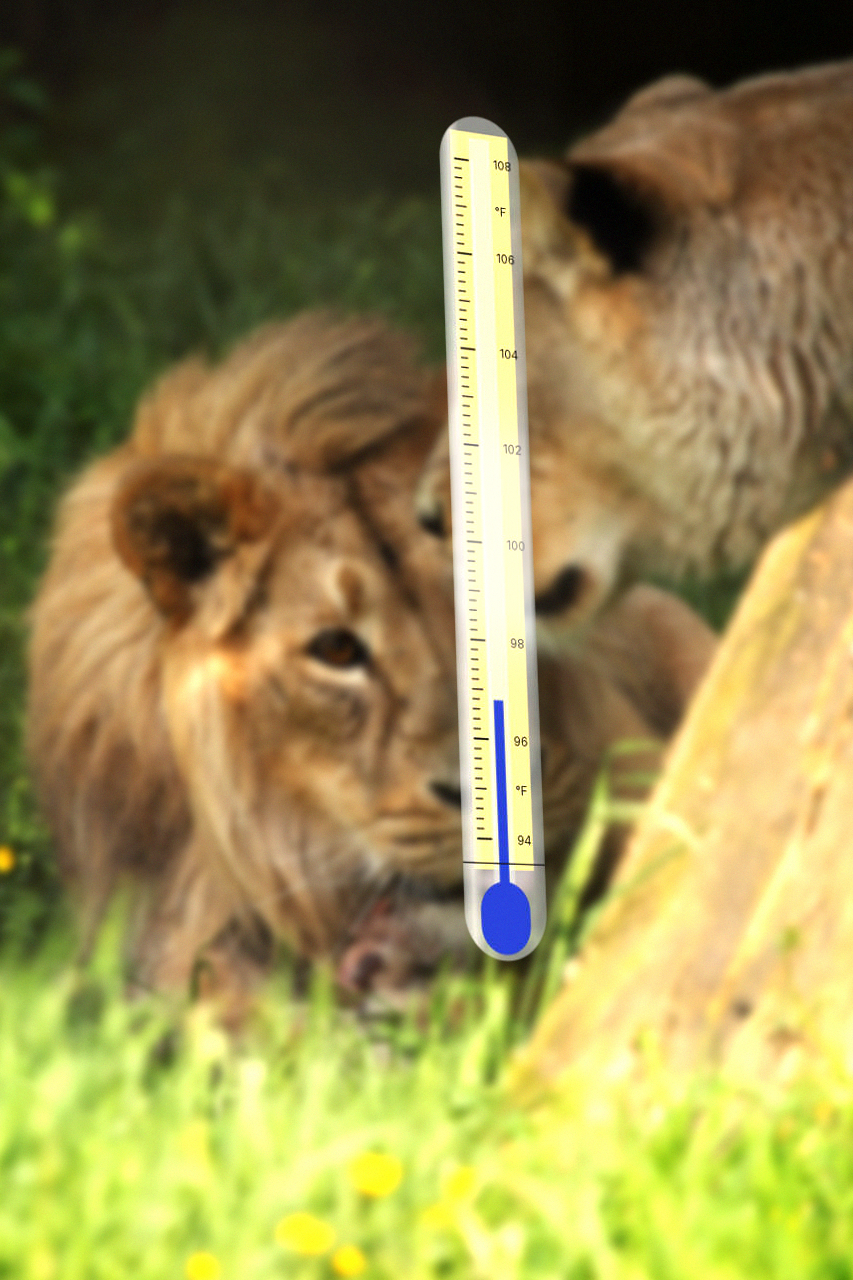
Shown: 96.8,°F
